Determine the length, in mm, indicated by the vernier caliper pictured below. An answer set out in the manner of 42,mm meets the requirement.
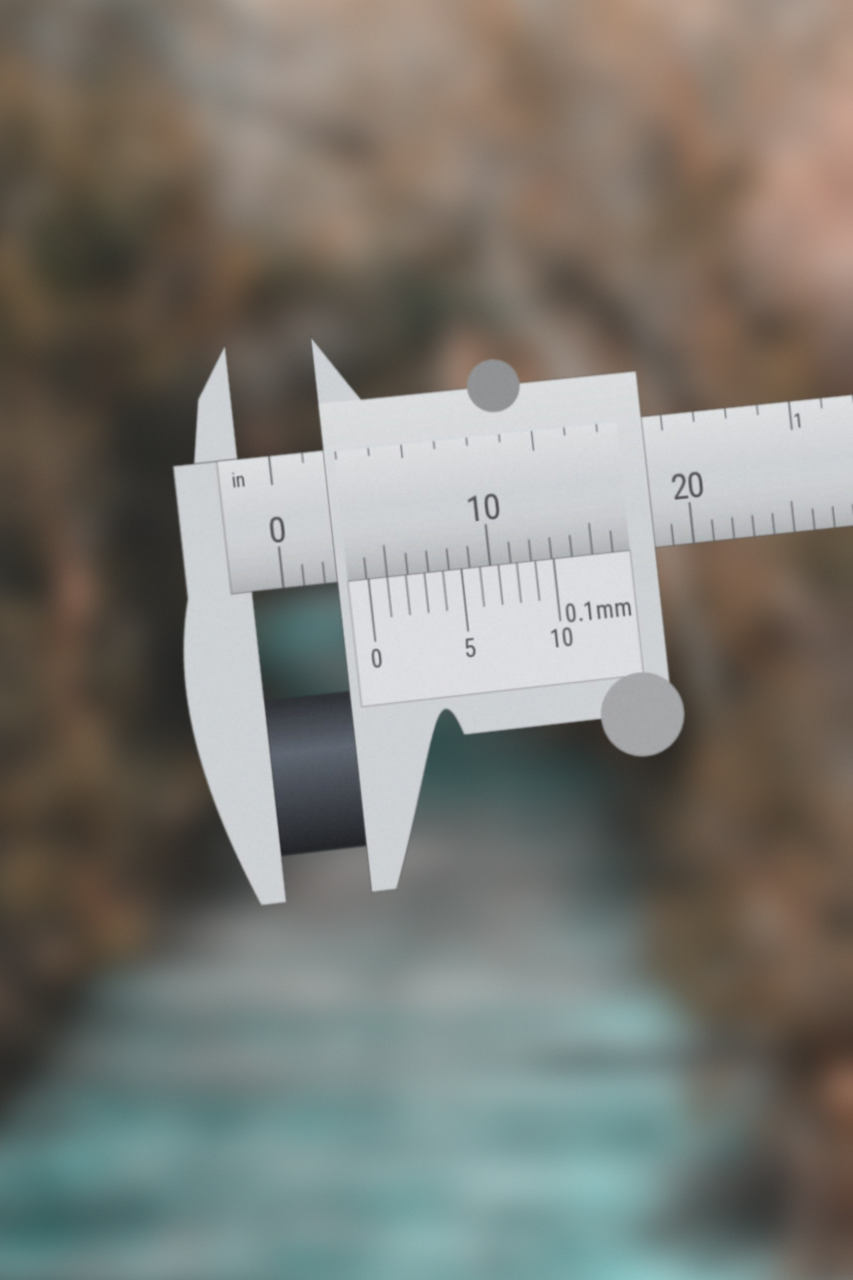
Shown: 4.1,mm
